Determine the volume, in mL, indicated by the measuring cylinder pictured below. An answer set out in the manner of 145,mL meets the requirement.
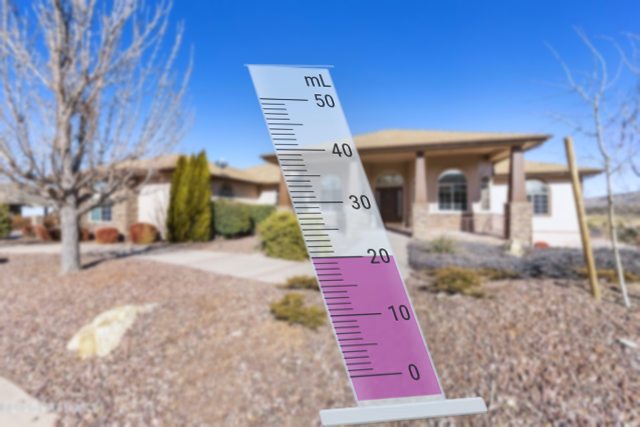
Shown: 20,mL
